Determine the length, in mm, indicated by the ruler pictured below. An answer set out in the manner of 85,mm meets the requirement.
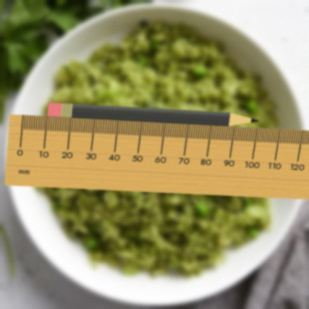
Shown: 90,mm
